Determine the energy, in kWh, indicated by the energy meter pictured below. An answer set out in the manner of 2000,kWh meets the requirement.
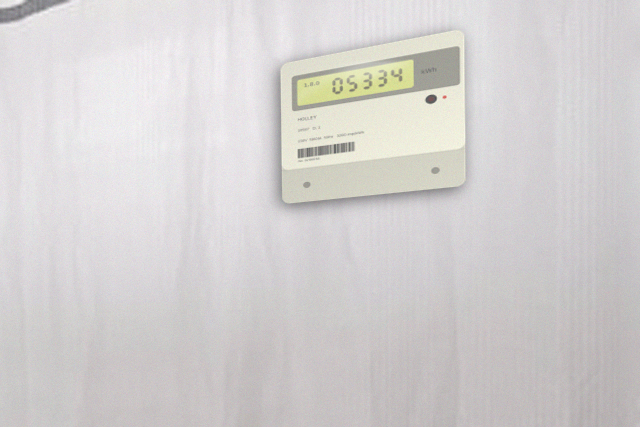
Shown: 5334,kWh
